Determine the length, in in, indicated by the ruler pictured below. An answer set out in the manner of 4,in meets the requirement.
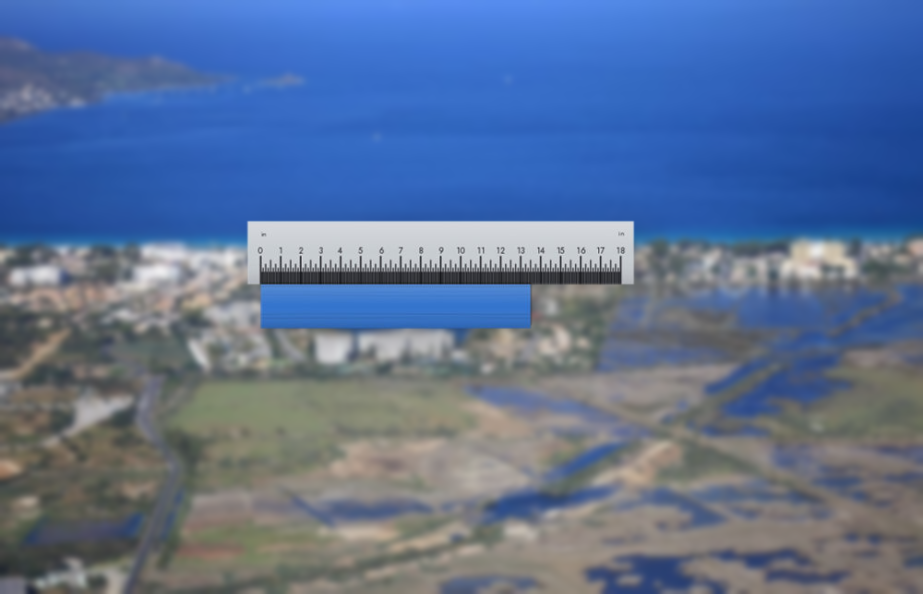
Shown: 13.5,in
